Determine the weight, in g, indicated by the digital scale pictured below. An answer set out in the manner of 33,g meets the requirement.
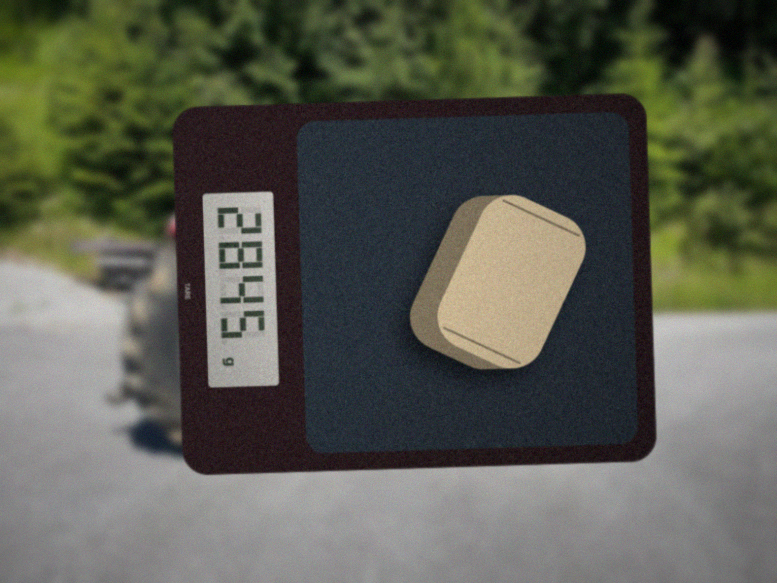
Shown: 2845,g
